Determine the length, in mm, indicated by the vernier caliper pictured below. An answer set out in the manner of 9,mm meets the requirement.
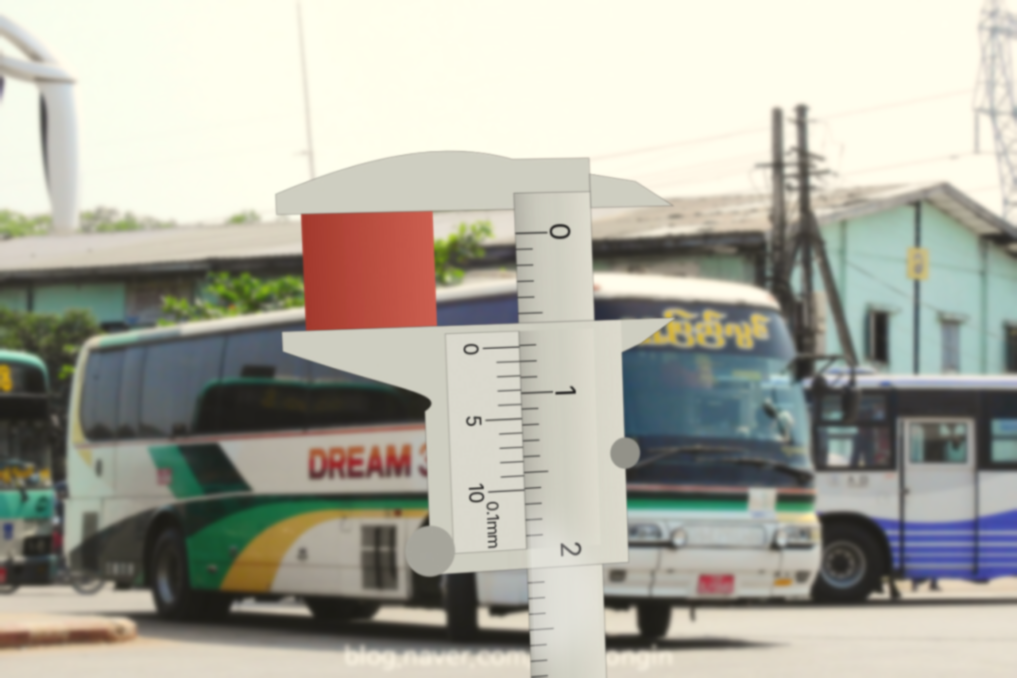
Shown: 7.1,mm
